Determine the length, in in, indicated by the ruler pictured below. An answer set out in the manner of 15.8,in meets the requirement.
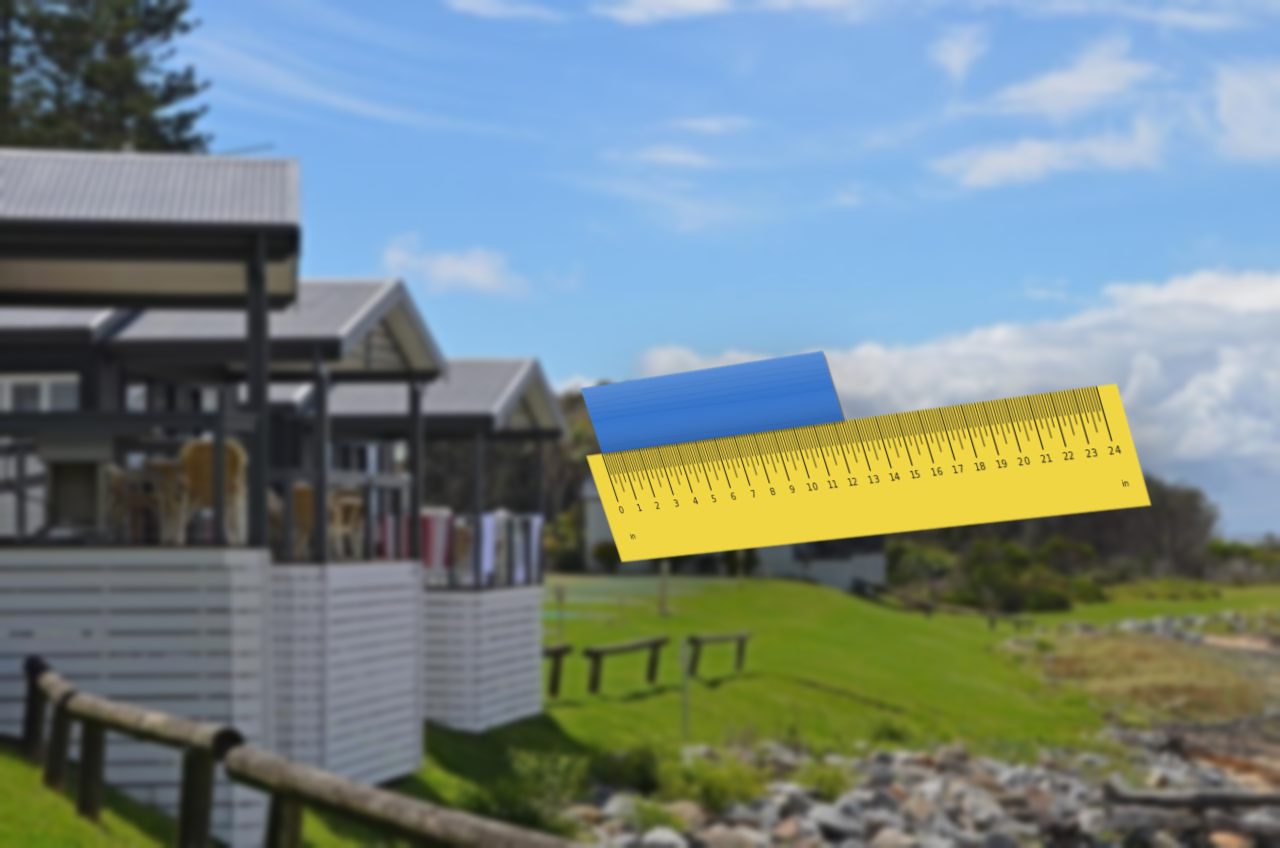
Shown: 12.5,in
